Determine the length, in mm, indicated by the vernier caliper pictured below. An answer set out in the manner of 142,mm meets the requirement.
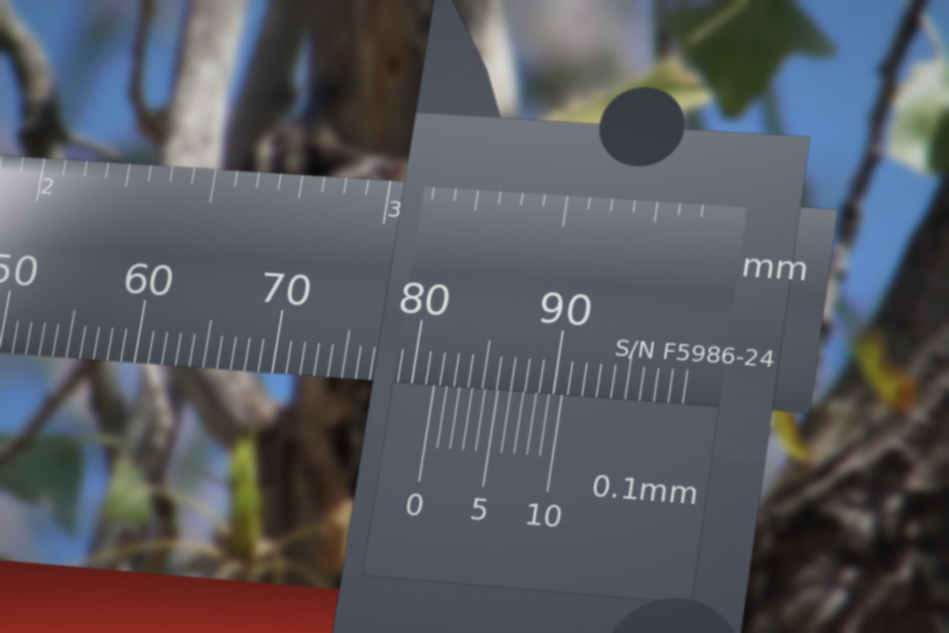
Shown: 81.6,mm
